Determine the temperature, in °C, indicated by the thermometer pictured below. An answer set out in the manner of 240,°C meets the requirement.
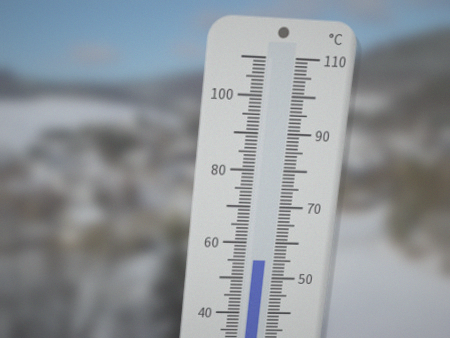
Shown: 55,°C
